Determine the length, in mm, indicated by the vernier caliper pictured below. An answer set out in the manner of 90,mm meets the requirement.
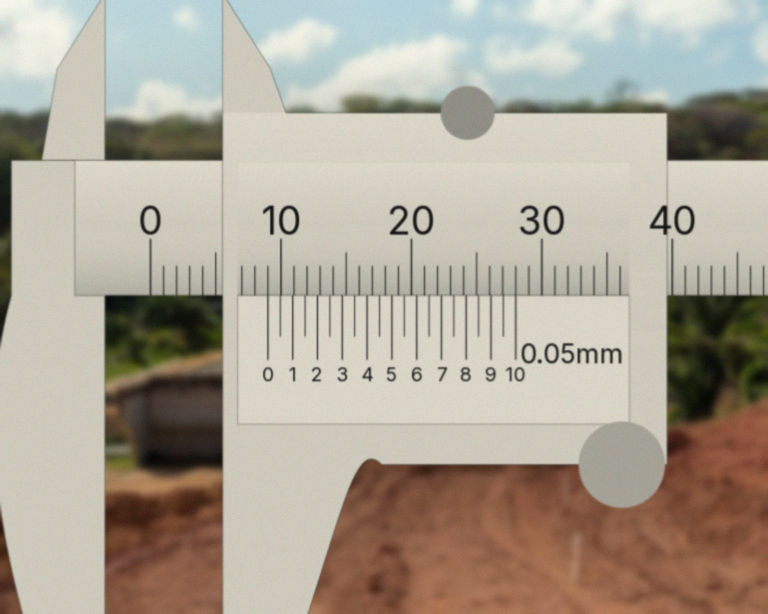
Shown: 9.0,mm
